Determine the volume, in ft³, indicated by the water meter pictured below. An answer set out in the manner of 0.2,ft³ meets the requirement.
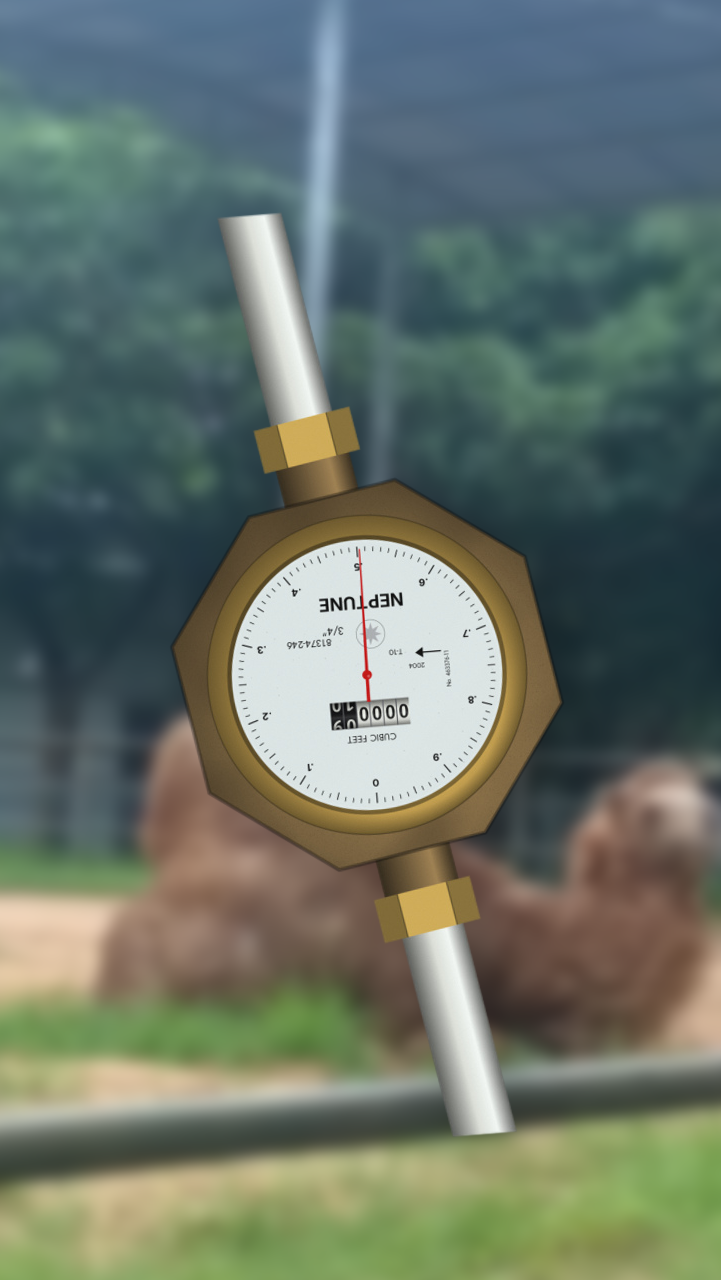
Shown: 9.50,ft³
